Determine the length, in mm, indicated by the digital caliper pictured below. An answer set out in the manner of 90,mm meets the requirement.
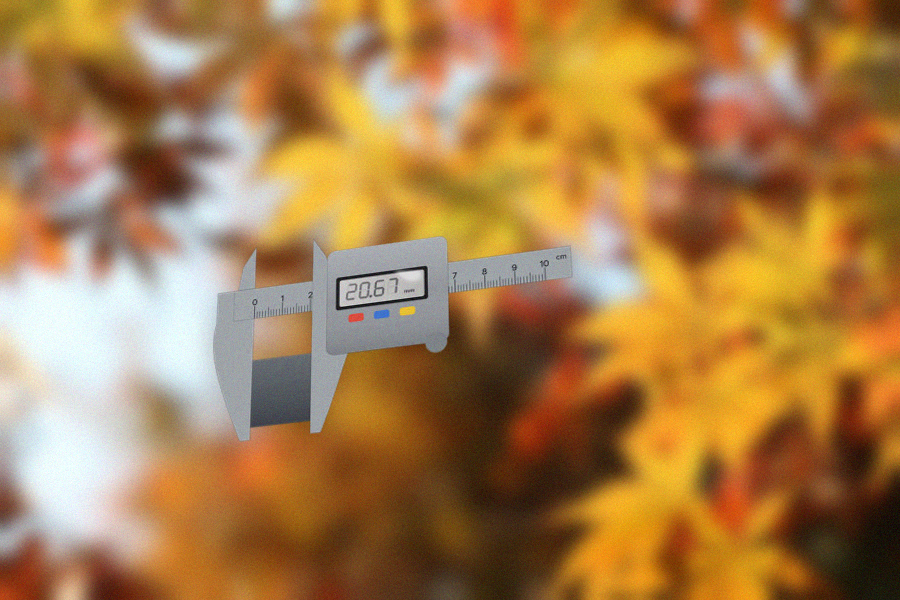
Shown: 20.67,mm
